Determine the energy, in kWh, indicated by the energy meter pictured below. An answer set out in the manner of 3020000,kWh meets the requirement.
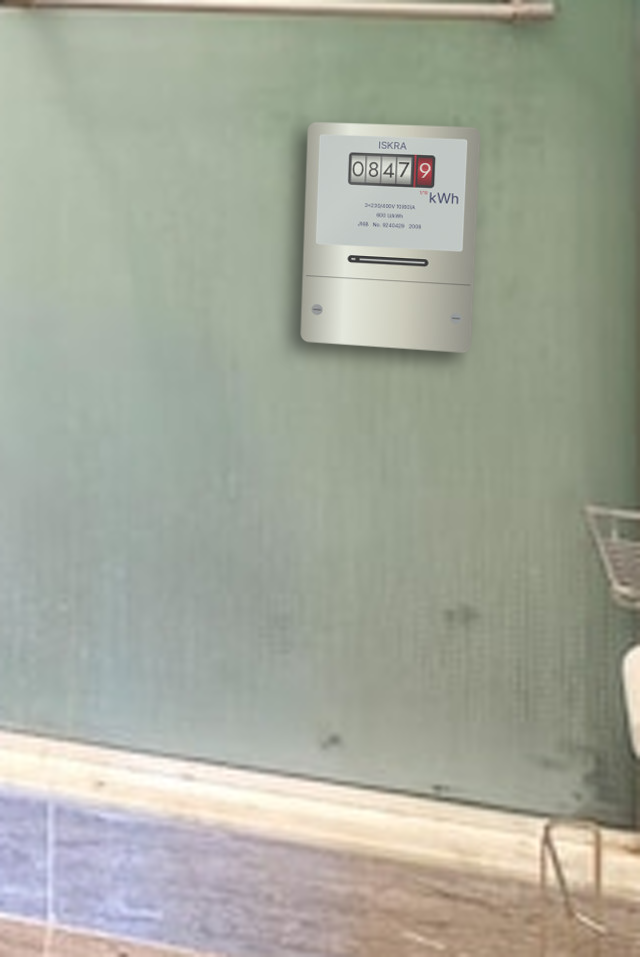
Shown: 847.9,kWh
